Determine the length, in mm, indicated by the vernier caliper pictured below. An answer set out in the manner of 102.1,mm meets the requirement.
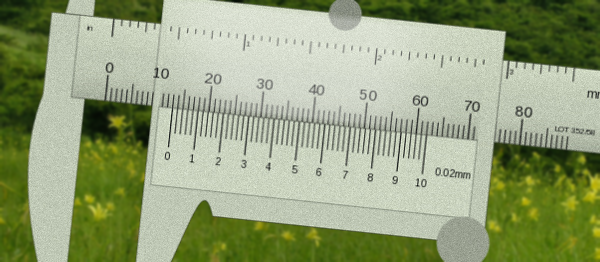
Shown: 13.0,mm
